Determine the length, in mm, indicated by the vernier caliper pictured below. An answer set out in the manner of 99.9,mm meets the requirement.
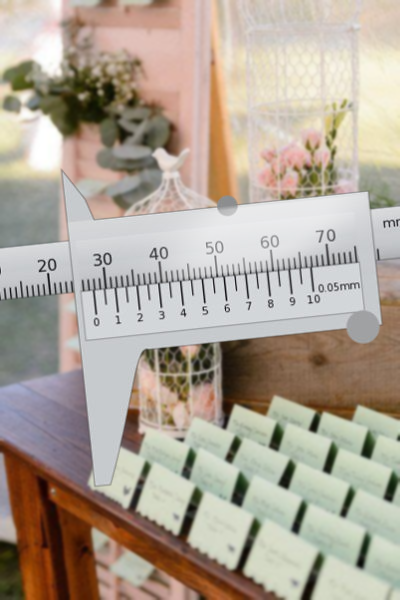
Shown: 27.8,mm
